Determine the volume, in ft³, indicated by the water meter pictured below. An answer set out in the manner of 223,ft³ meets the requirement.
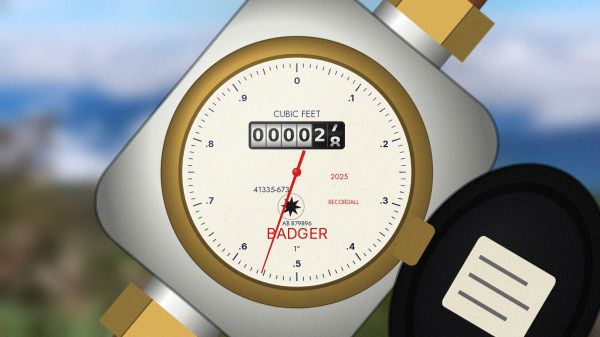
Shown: 27.55,ft³
